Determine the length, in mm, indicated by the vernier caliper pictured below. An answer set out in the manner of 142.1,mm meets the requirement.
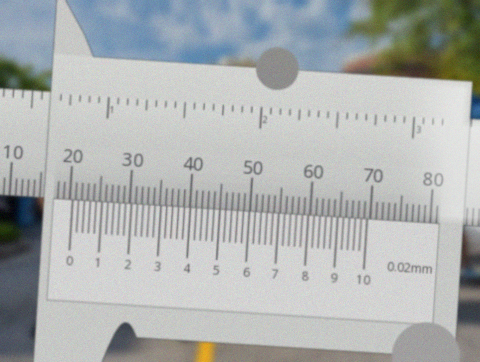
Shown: 20.5,mm
